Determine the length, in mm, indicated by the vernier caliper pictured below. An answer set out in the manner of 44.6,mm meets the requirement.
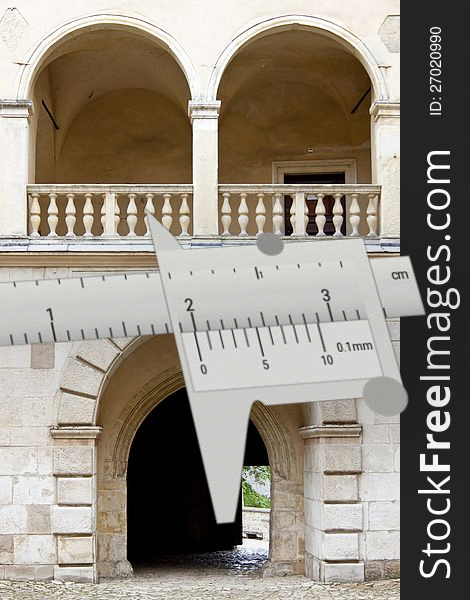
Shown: 19.9,mm
